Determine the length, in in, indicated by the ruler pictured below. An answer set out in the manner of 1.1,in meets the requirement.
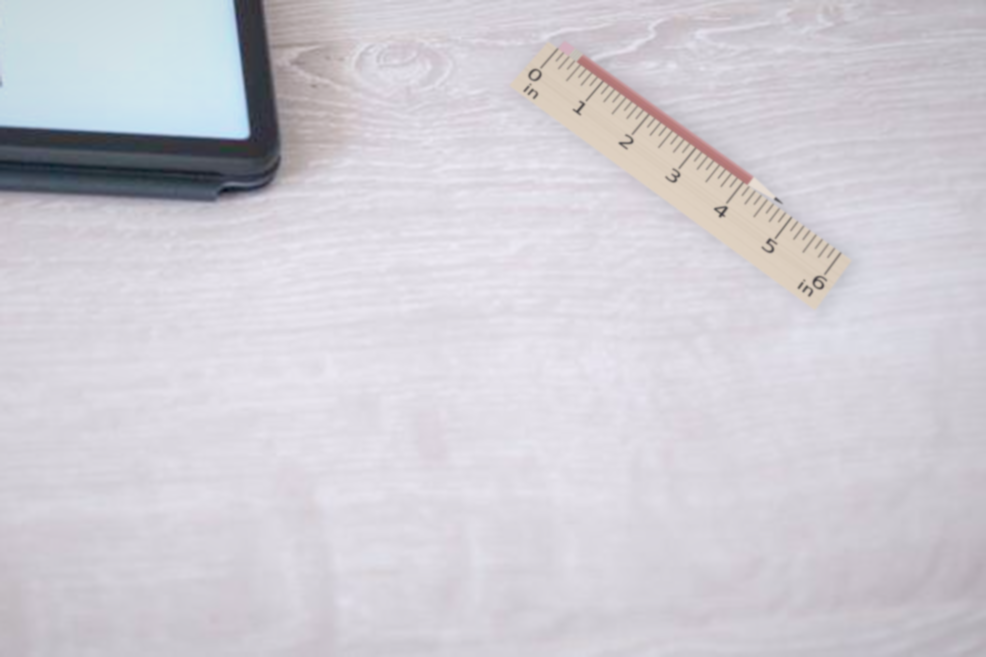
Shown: 4.75,in
